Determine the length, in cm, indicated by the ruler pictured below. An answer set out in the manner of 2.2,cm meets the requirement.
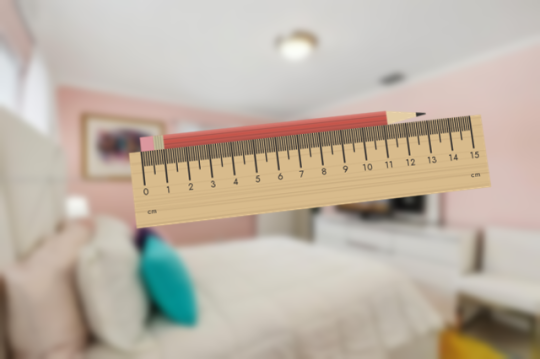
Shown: 13,cm
